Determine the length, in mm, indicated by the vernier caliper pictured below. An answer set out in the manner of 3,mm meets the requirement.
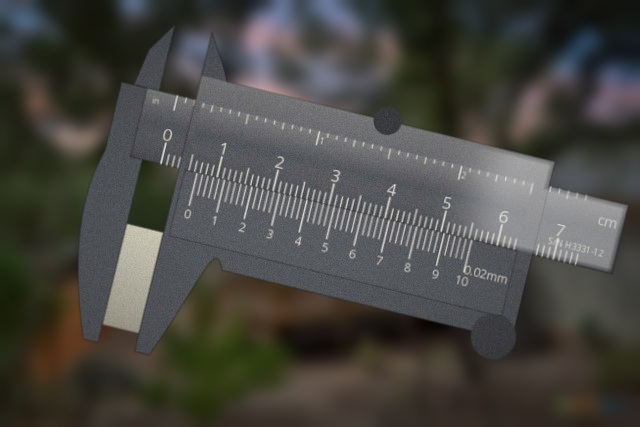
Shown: 6.5,mm
